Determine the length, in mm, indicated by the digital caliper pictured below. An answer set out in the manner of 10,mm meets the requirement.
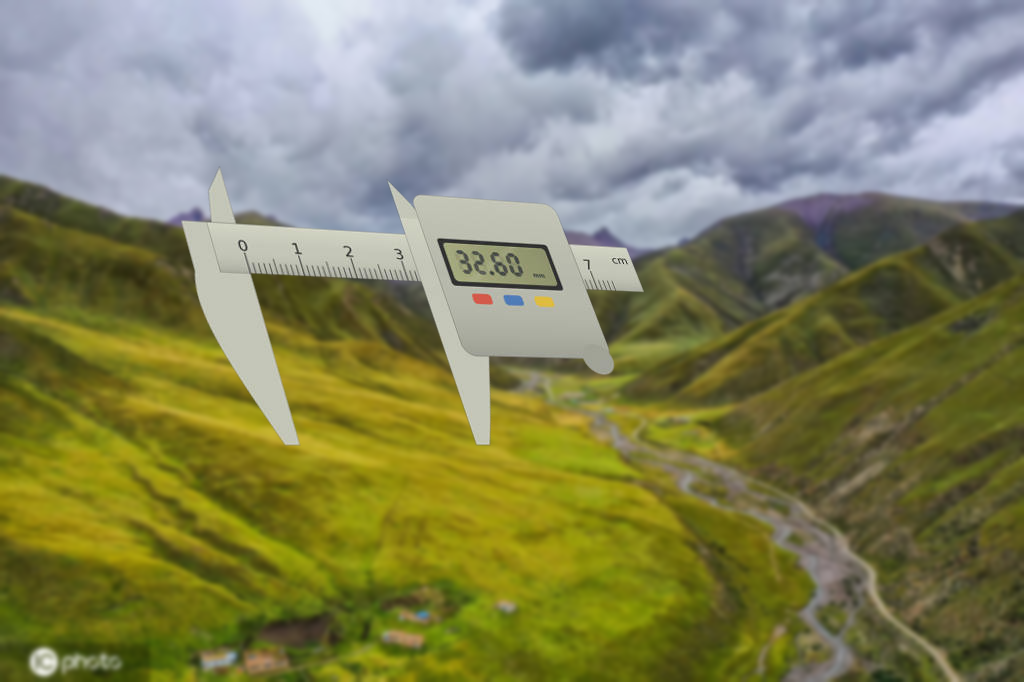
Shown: 32.60,mm
